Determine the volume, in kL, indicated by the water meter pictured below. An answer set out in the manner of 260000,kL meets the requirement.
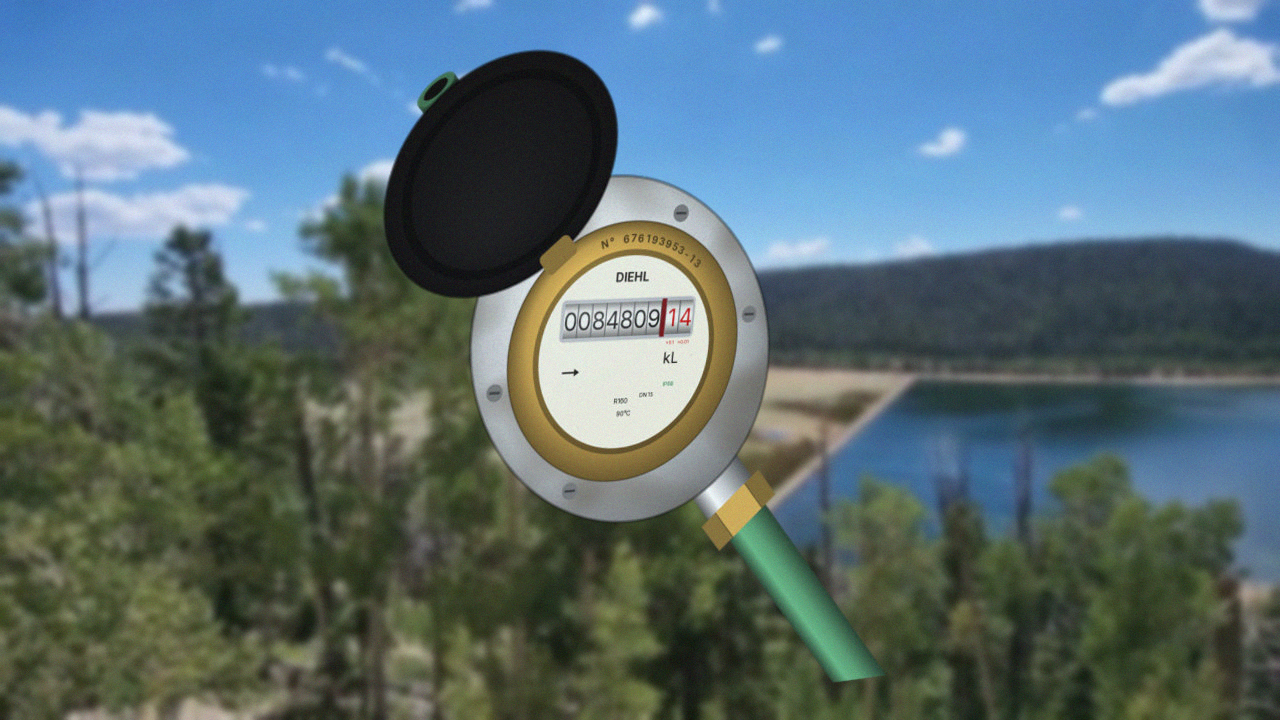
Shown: 84809.14,kL
